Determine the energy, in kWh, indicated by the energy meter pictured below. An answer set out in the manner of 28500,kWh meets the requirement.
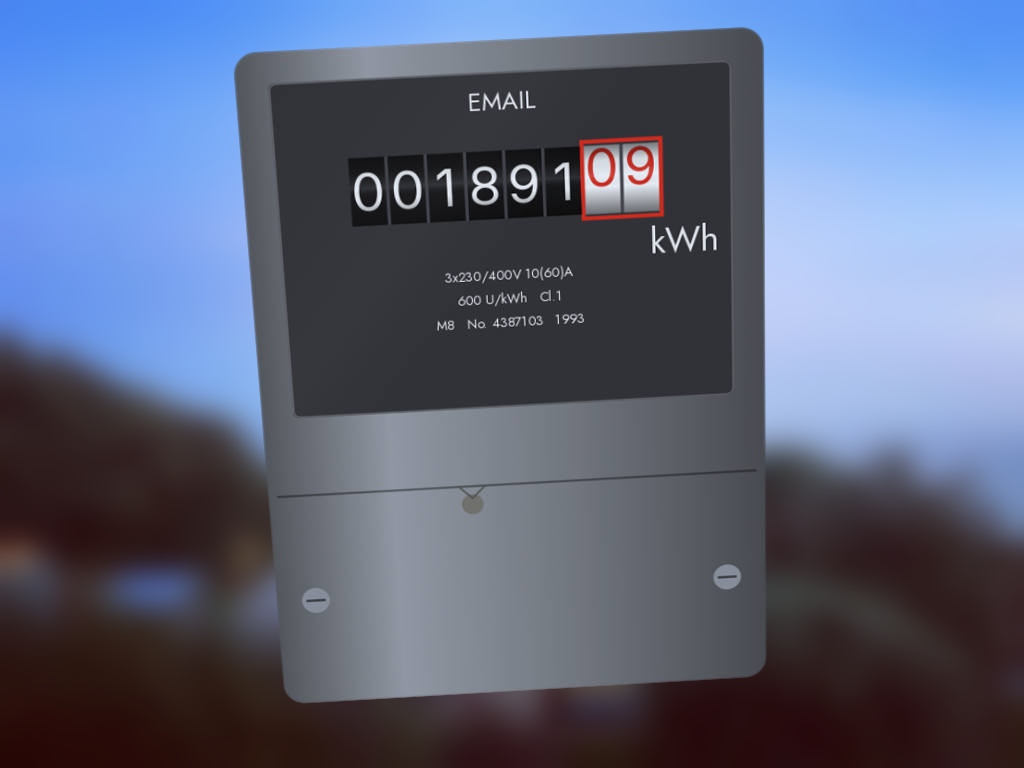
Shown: 1891.09,kWh
